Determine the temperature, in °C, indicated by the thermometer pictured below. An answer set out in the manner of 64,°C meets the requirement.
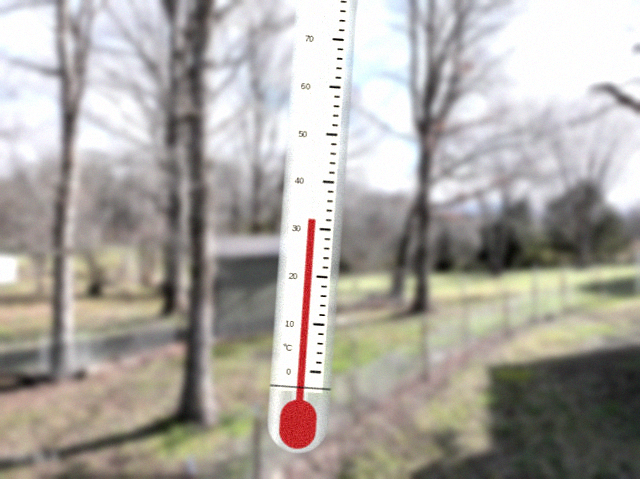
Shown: 32,°C
